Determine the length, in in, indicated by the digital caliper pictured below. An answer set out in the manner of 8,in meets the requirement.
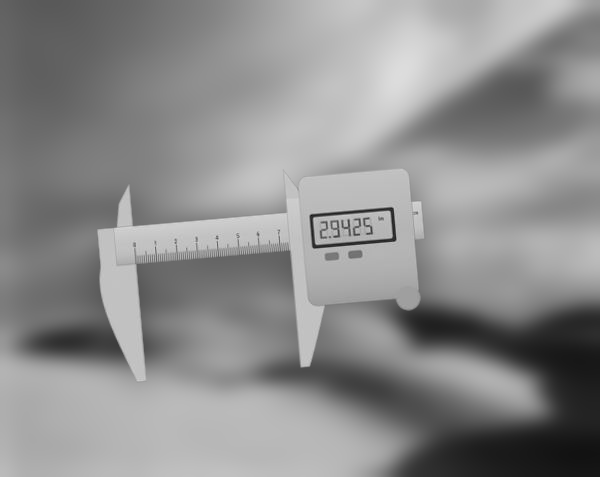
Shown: 2.9425,in
